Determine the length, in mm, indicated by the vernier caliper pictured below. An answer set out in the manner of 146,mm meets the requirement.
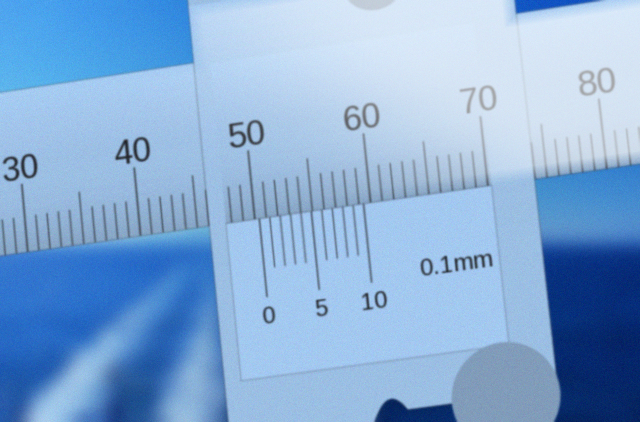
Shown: 50.4,mm
